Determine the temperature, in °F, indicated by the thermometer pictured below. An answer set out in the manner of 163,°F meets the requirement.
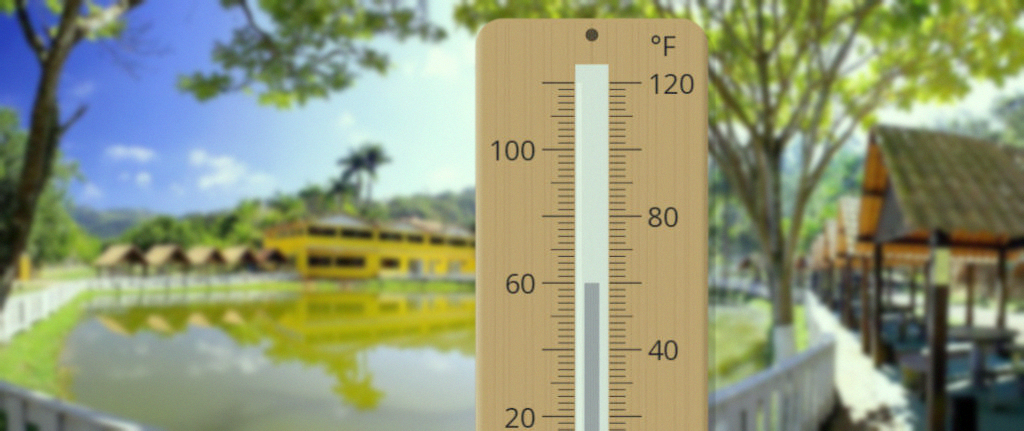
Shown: 60,°F
